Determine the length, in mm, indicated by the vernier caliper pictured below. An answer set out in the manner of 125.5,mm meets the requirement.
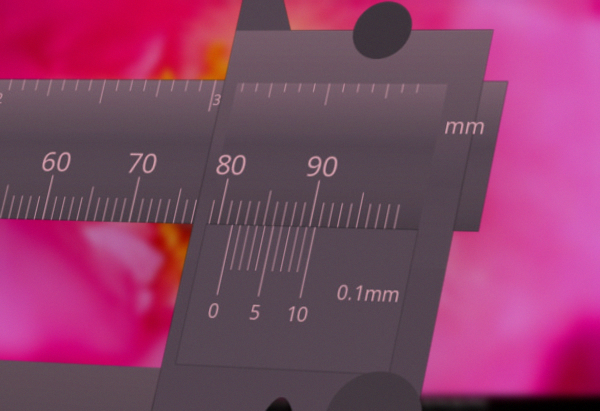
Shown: 81.6,mm
